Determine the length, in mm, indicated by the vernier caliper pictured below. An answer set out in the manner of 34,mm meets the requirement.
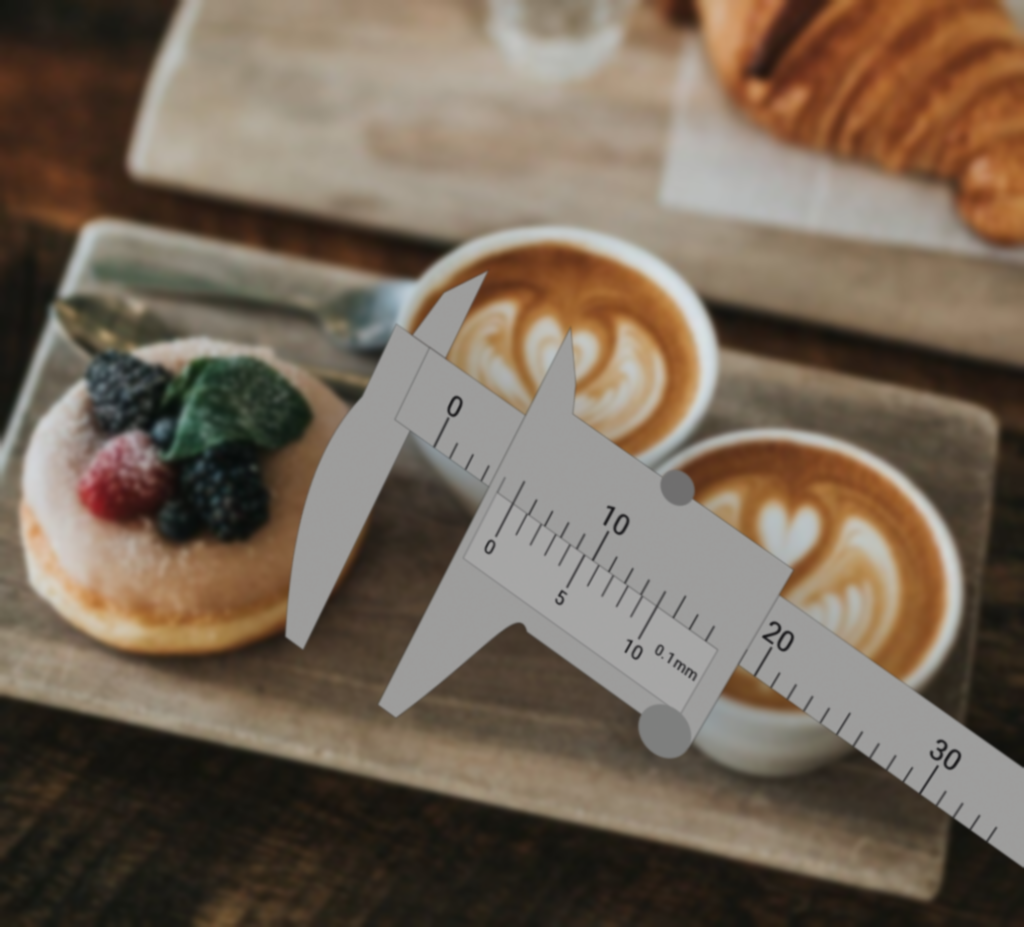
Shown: 5.0,mm
